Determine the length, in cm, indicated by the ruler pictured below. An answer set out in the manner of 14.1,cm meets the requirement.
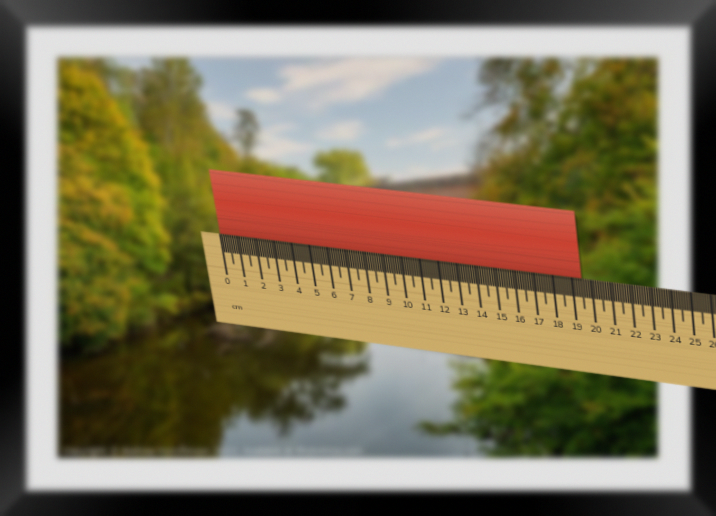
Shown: 19.5,cm
